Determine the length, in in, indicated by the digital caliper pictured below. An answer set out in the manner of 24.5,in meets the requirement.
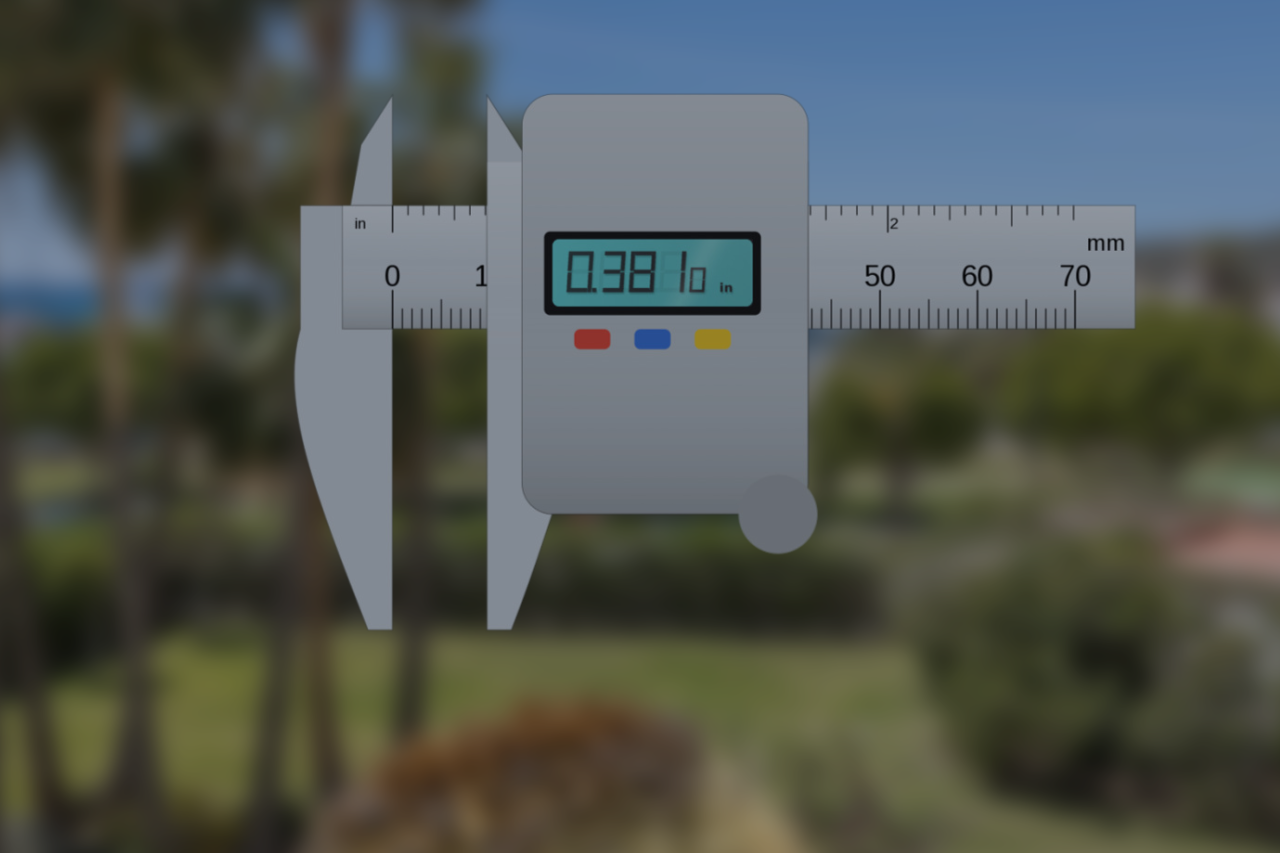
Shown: 0.3810,in
